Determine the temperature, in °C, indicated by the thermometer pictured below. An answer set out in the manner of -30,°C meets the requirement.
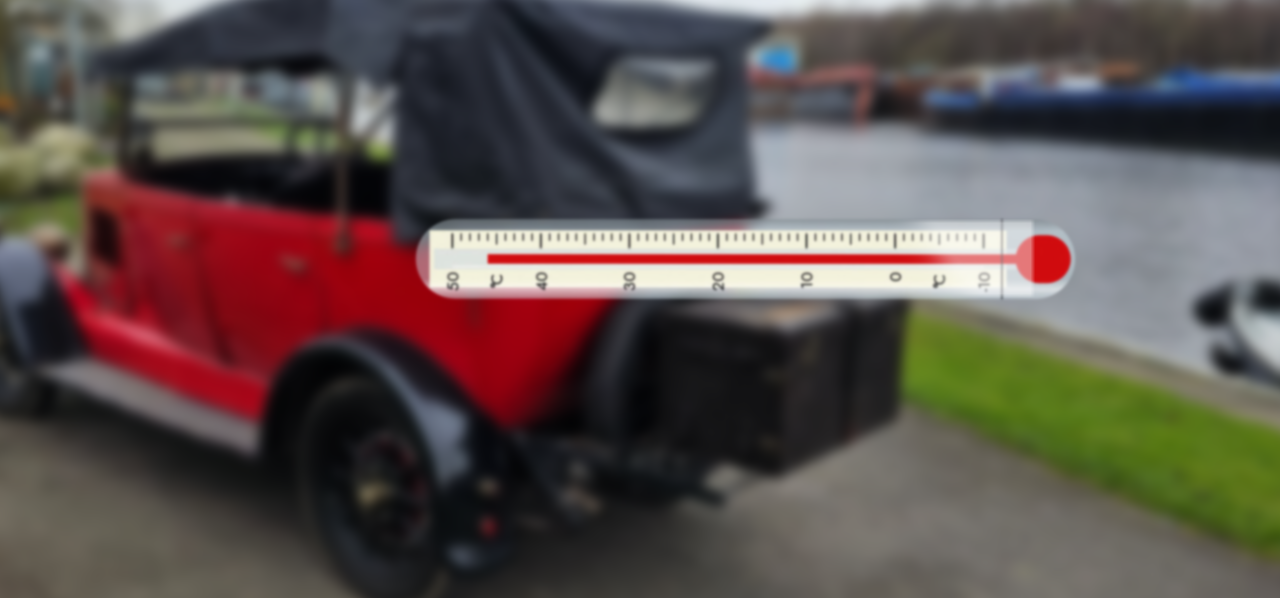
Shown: 46,°C
